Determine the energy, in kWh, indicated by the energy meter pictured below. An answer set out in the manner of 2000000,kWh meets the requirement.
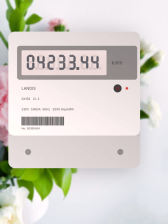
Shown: 4233.44,kWh
